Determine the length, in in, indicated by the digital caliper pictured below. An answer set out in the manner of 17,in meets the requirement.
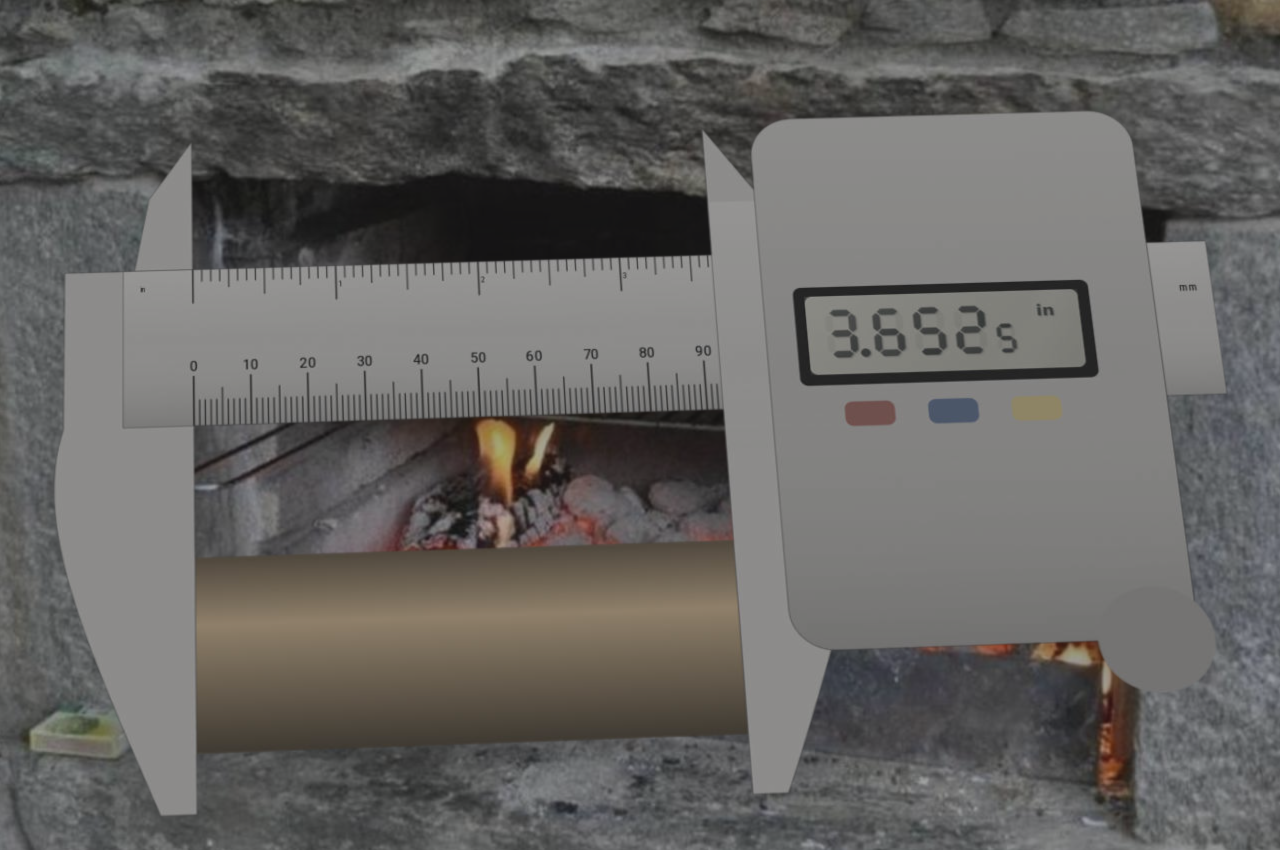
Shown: 3.6525,in
